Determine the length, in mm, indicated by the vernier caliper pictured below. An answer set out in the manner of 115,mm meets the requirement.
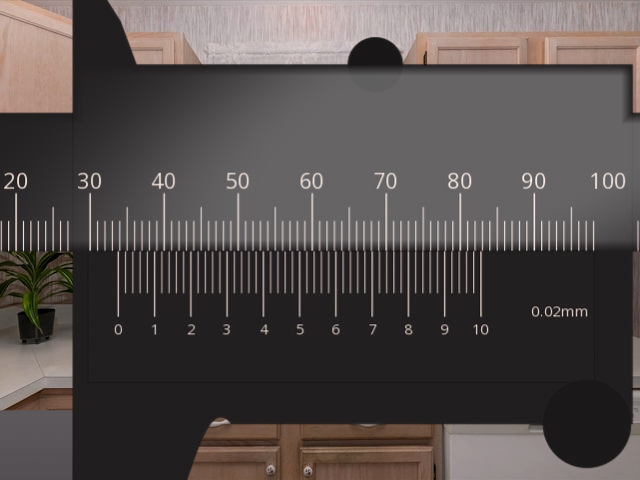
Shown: 33.8,mm
